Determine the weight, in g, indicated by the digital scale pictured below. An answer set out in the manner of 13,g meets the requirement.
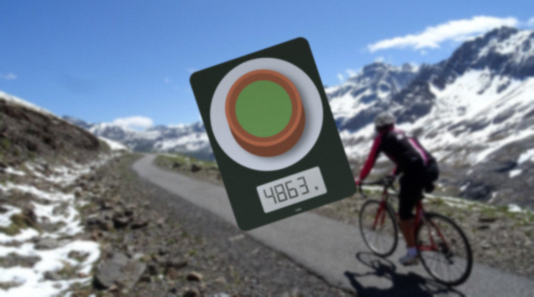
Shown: 4863,g
